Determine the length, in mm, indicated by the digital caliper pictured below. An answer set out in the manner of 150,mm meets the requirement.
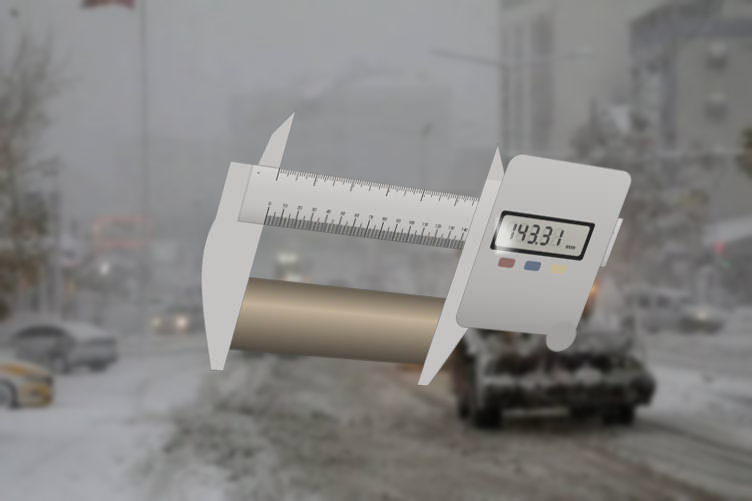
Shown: 143.31,mm
